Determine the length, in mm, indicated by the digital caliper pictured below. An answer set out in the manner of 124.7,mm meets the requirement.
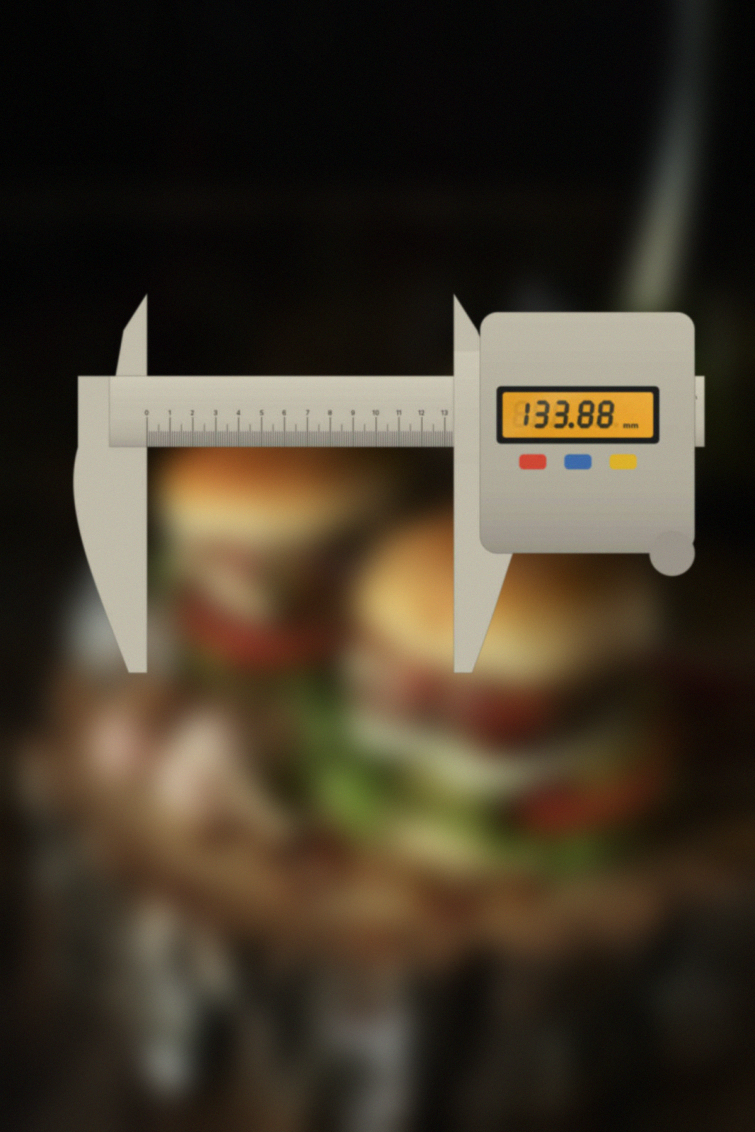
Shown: 133.88,mm
